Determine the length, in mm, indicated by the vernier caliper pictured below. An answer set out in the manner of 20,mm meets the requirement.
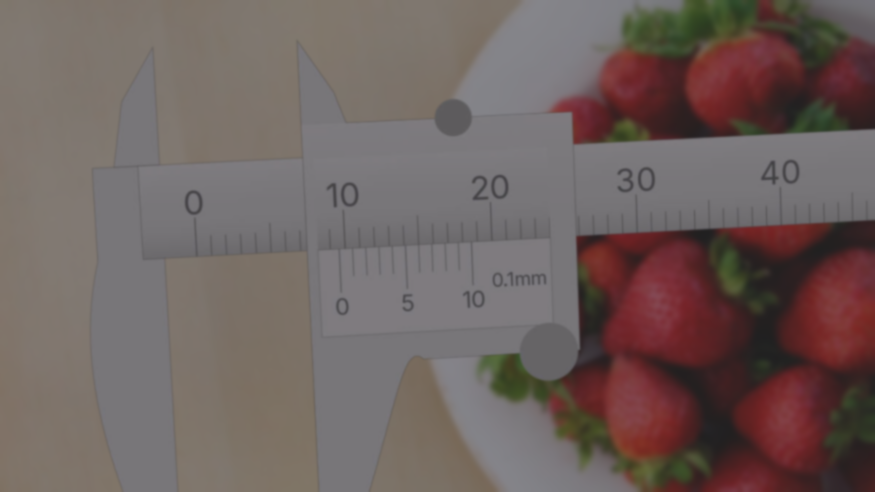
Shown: 9.6,mm
